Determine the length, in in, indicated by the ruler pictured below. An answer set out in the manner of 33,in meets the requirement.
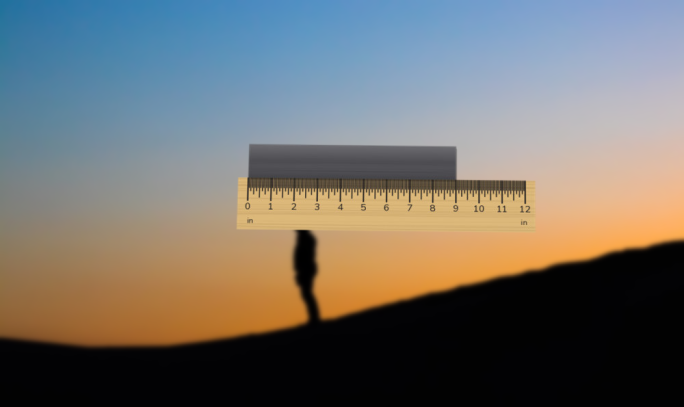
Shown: 9,in
